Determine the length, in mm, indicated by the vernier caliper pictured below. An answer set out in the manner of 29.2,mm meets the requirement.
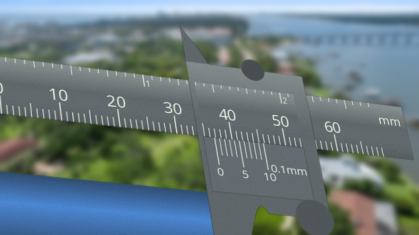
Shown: 36.8,mm
